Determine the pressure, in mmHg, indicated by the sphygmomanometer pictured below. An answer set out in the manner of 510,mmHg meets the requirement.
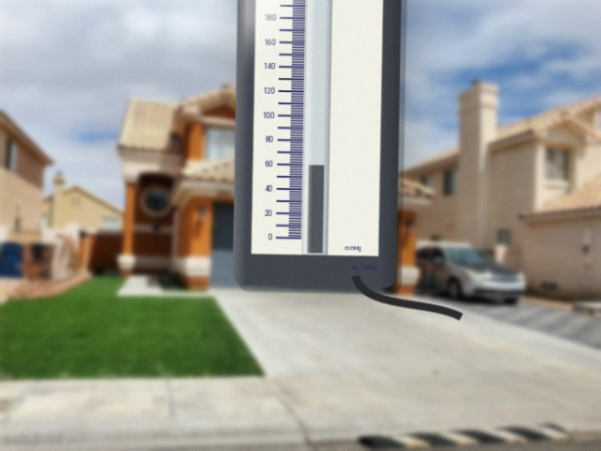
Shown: 60,mmHg
